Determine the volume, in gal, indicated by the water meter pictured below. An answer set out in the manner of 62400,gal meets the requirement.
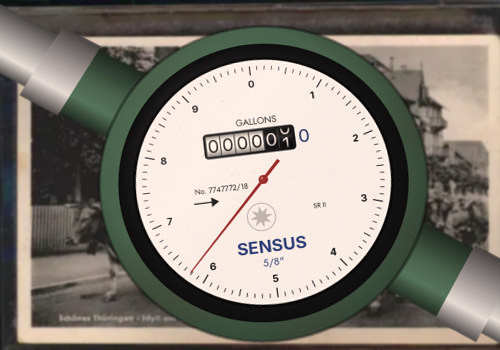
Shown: 6.2,gal
